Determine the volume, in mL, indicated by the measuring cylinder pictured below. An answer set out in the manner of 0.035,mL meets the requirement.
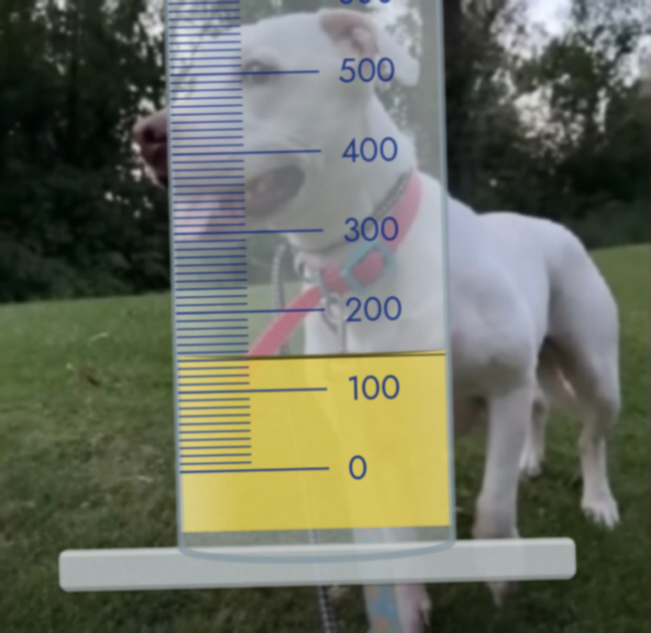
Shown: 140,mL
